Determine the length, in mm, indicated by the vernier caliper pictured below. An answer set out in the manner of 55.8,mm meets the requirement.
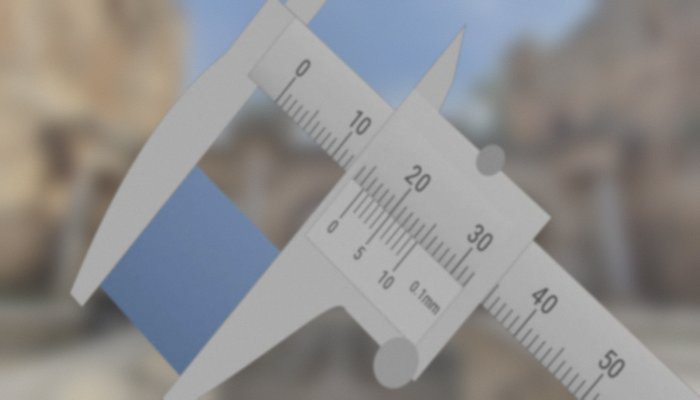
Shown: 15.6,mm
